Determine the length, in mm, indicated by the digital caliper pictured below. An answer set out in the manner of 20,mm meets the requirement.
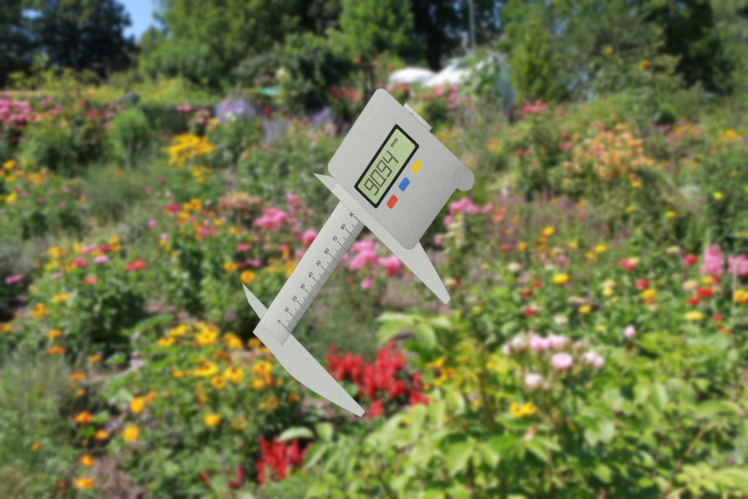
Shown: 90.94,mm
